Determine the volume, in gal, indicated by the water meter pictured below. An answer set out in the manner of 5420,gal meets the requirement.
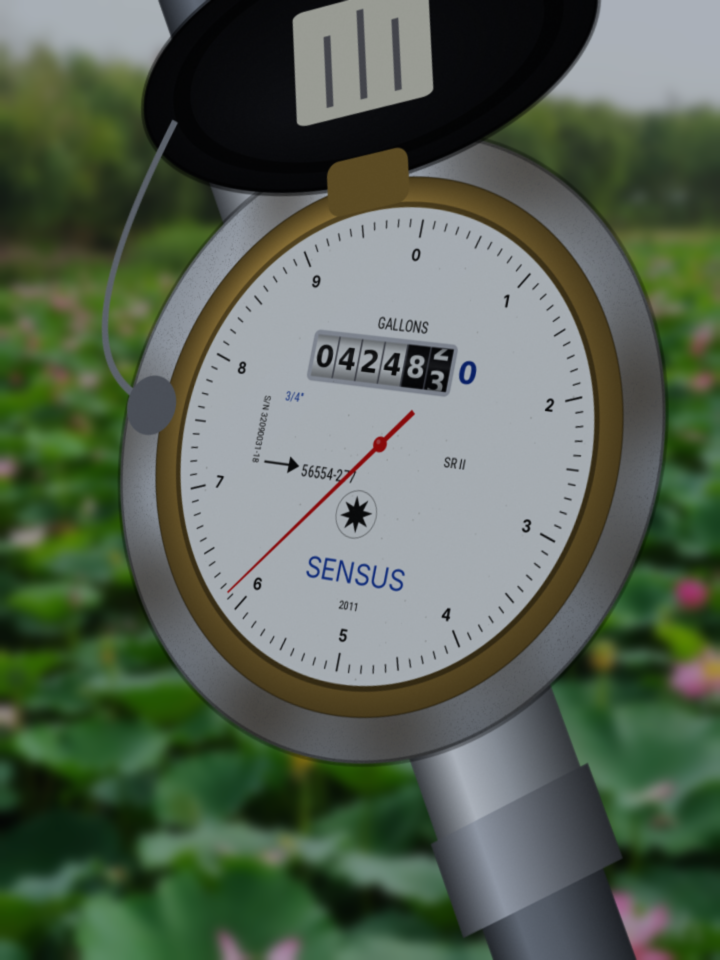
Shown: 424826.1,gal
